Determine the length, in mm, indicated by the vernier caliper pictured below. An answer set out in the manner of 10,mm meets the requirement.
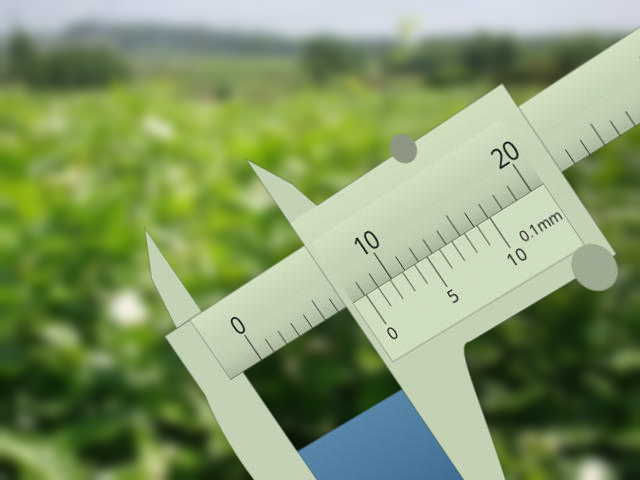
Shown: 8.1,mm
